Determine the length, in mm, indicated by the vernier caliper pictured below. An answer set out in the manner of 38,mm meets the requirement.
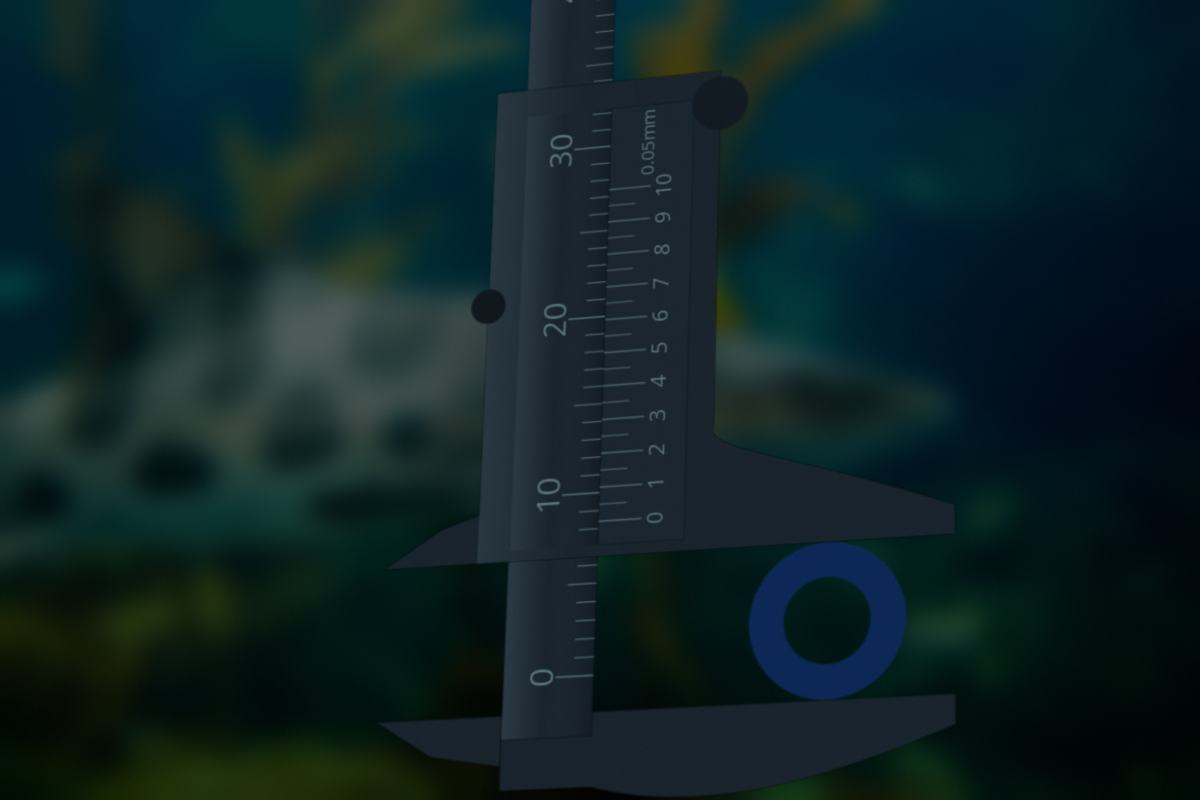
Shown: 8.4,mm
